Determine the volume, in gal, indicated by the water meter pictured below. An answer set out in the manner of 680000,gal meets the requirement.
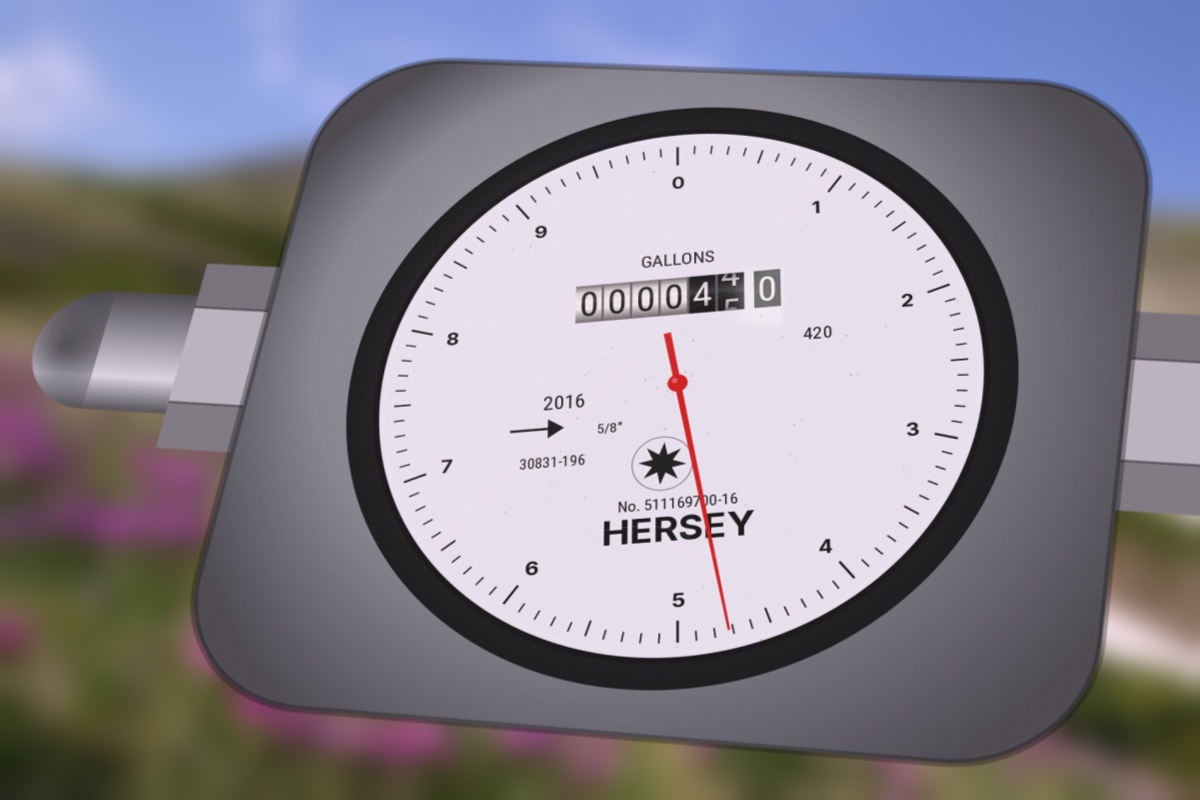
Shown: 444.7,gal
